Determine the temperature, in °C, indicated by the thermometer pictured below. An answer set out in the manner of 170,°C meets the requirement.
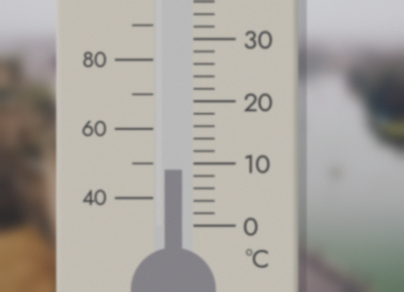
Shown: 9,°C
